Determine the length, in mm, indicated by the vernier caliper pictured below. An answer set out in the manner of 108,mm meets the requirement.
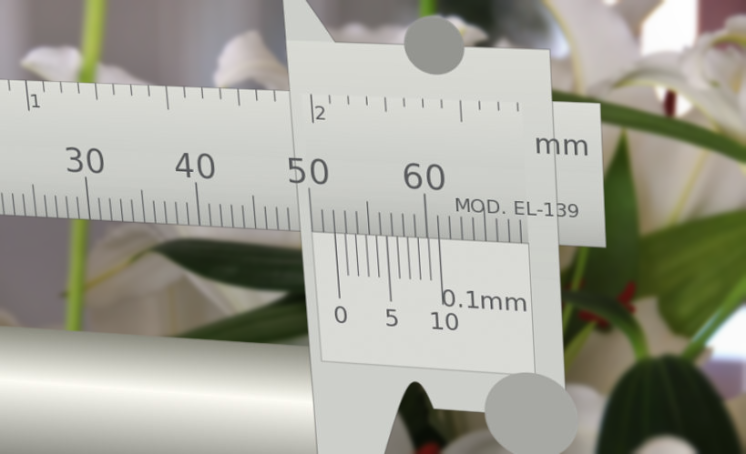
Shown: 52.0,mm
